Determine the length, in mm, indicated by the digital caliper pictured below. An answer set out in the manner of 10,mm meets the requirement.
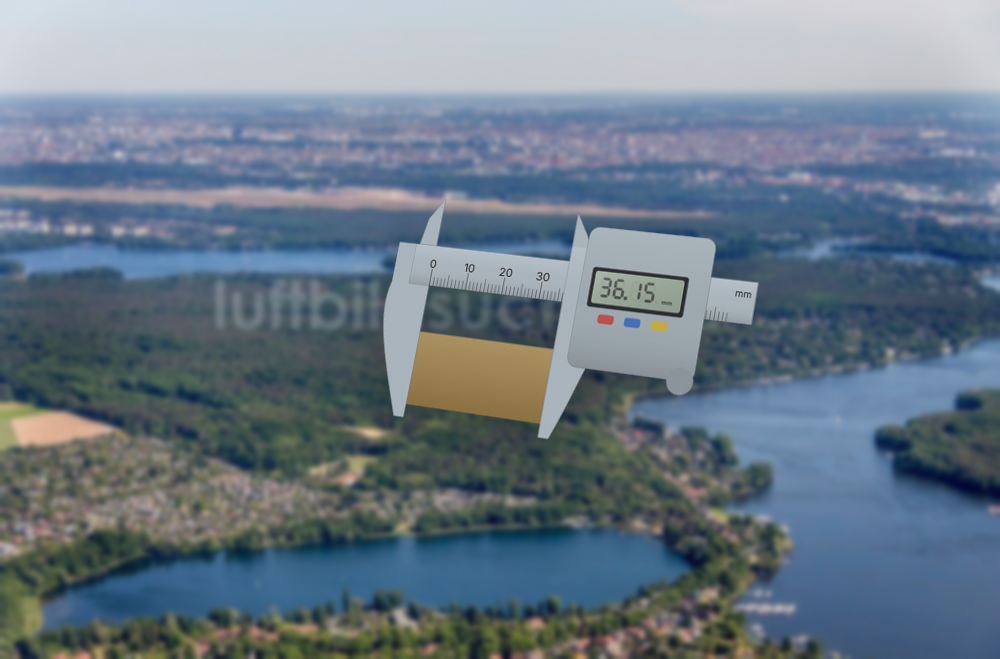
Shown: 36.15,mm
